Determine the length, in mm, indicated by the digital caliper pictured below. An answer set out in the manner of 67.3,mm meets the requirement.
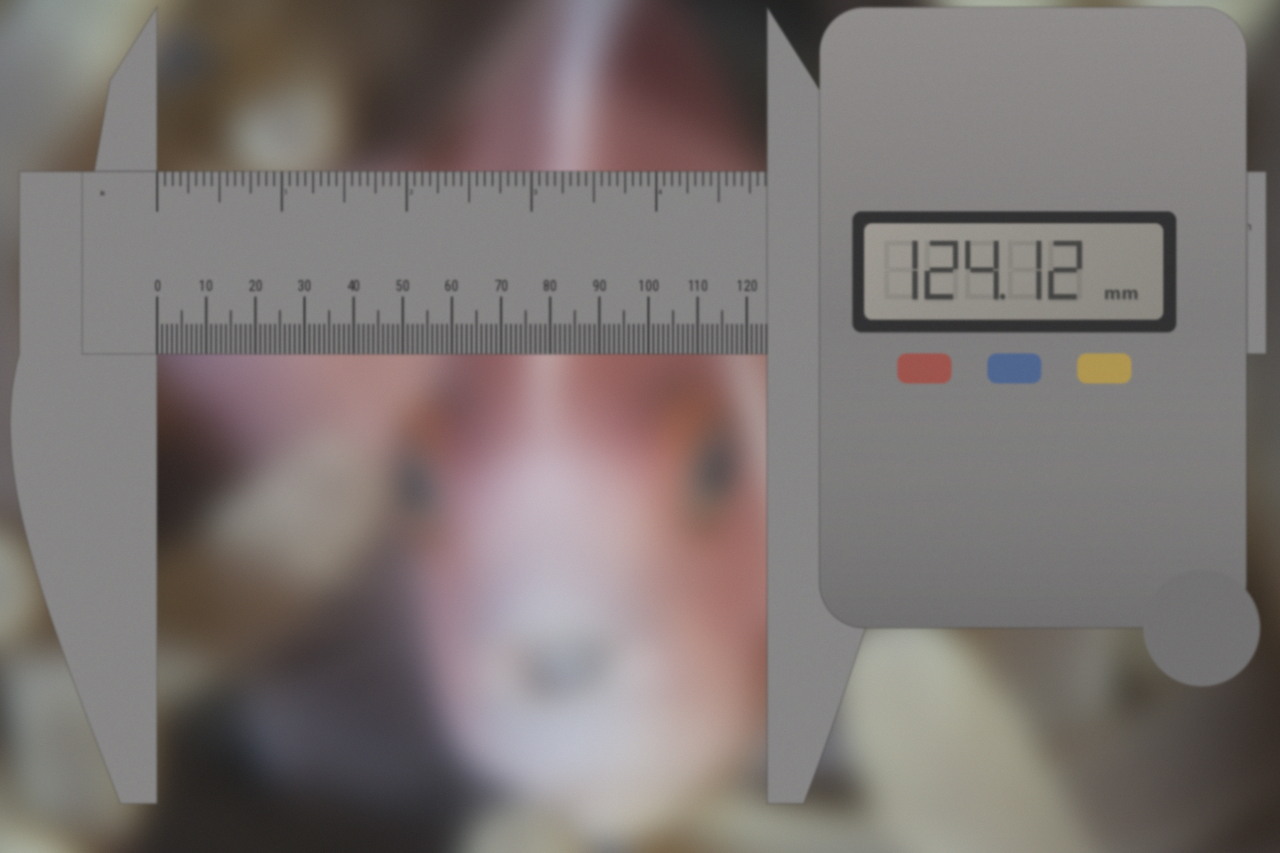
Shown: 124.12,mm
